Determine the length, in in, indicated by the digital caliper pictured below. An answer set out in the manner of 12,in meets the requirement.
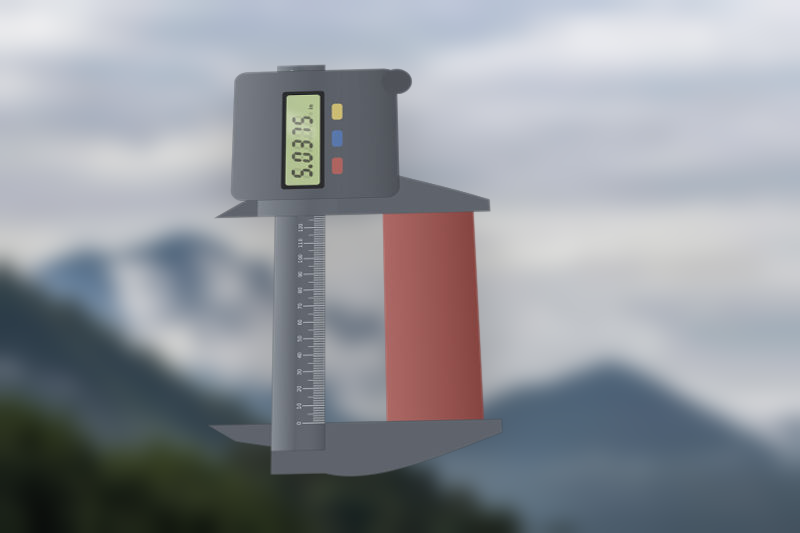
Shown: 5.0375,in
